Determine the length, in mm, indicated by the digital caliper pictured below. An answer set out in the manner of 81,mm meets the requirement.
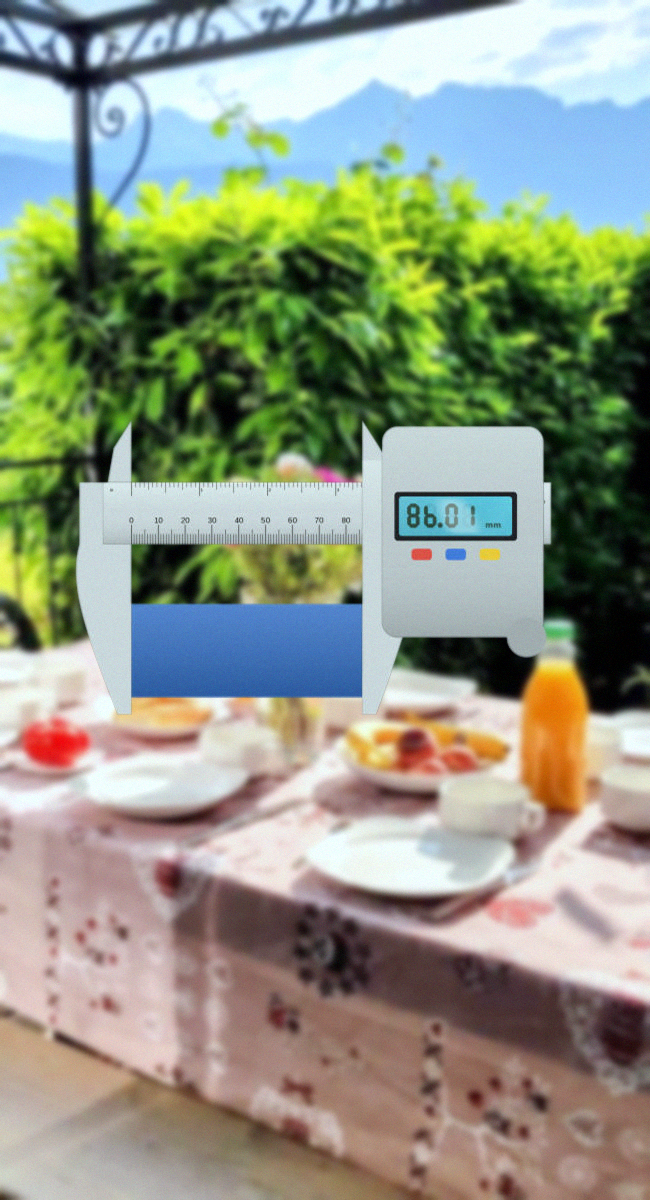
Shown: 86.01,mm
